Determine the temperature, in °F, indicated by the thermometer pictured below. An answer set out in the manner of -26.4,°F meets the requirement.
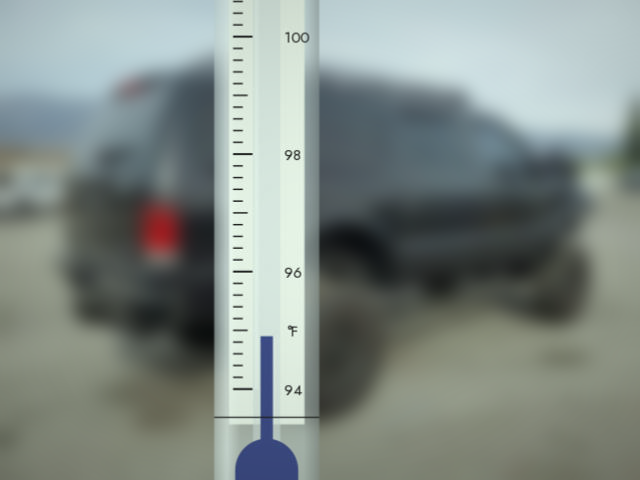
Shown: 94.9,°F
